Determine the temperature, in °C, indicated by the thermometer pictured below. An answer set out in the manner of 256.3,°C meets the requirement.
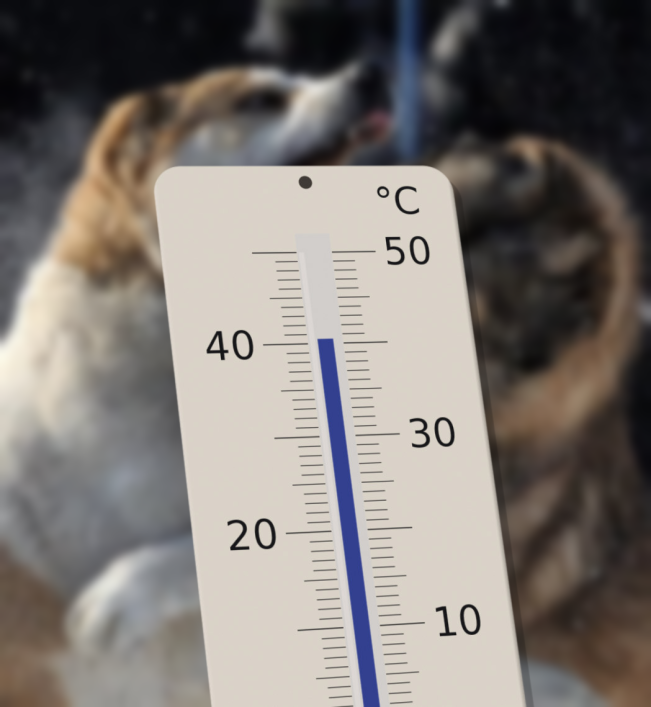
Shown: 40.5,°C
